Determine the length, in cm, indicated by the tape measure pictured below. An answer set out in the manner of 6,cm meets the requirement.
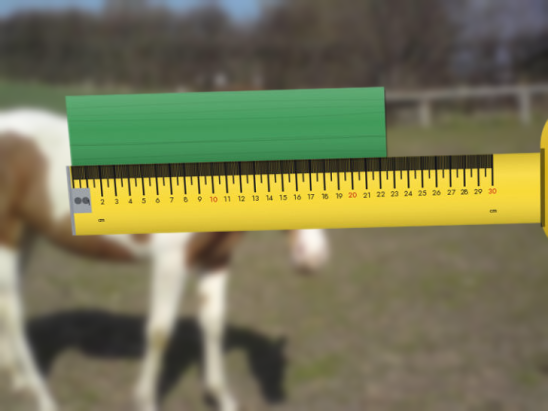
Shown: 22.5,cm
